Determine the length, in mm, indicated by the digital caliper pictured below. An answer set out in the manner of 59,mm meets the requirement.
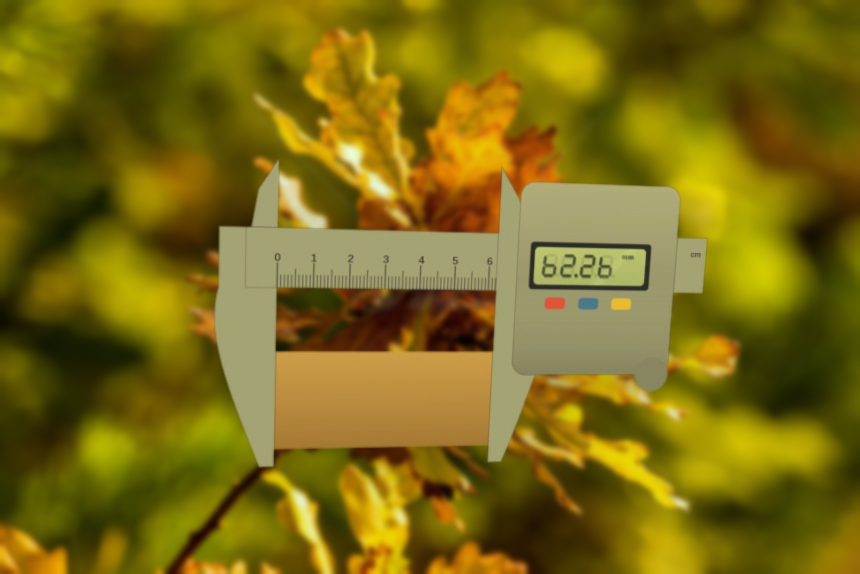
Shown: 62.26,mm
